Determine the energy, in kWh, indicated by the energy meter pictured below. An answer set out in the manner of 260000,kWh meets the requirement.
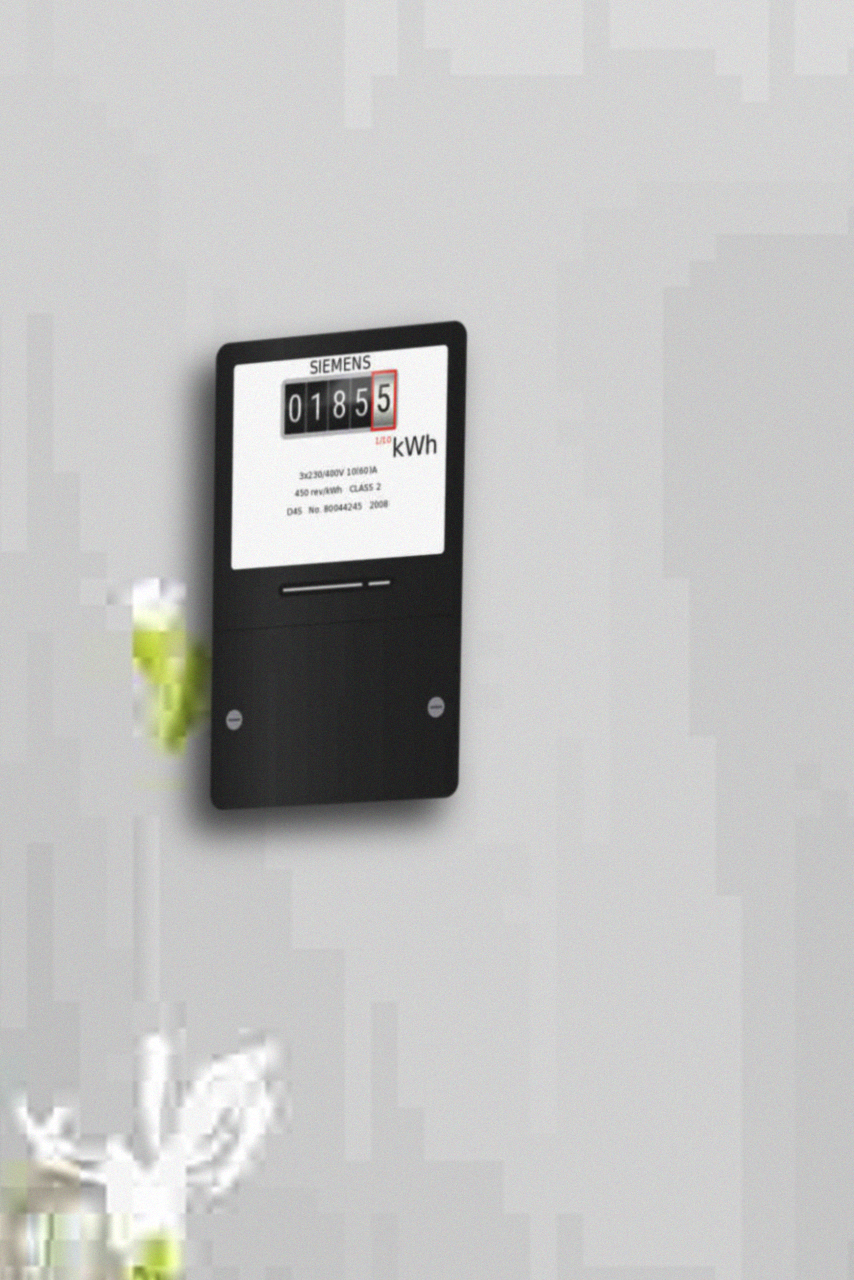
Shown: 185.5,kWh
